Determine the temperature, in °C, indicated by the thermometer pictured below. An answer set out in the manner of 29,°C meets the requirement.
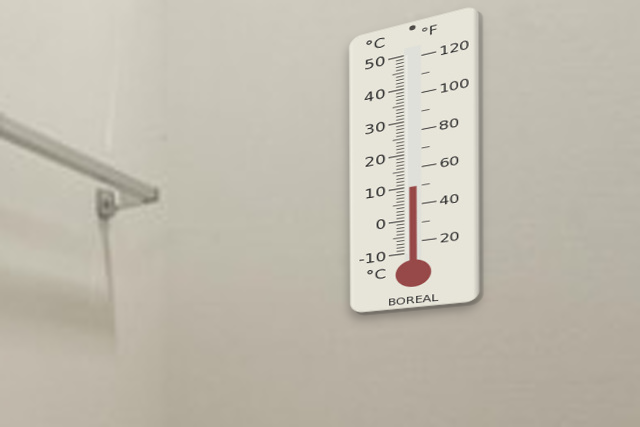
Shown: 10,°C
